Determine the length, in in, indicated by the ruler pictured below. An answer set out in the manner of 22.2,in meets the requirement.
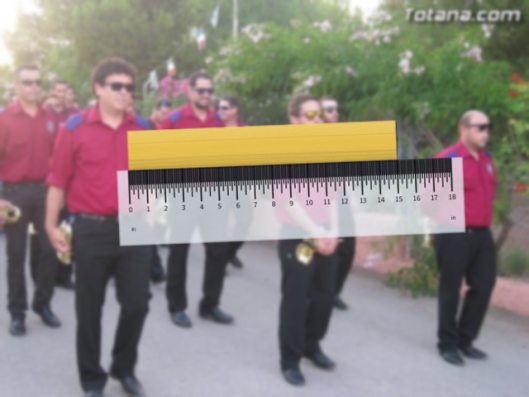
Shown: 15,in
